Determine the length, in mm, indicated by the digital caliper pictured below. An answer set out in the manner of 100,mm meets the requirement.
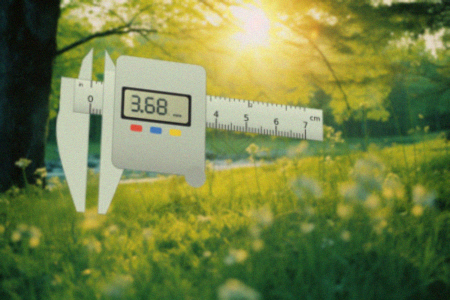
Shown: 3.68,mm
